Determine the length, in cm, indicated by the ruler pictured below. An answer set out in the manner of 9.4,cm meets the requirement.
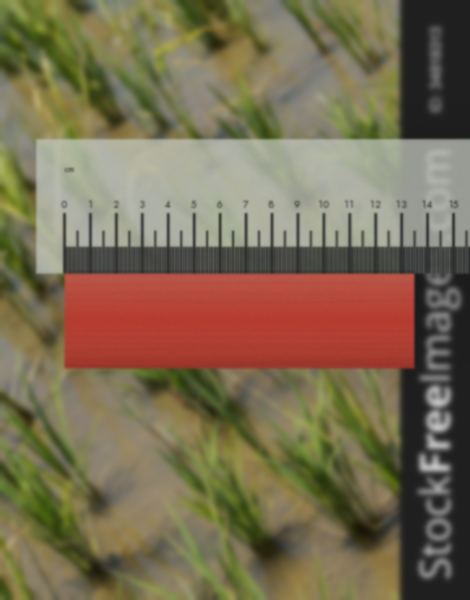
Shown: 13.5,cm
